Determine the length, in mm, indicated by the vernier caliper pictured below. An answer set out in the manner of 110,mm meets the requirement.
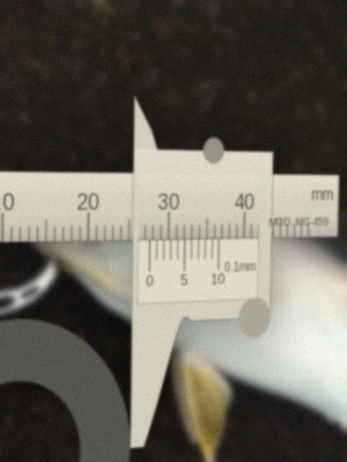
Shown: 27.6,mm
